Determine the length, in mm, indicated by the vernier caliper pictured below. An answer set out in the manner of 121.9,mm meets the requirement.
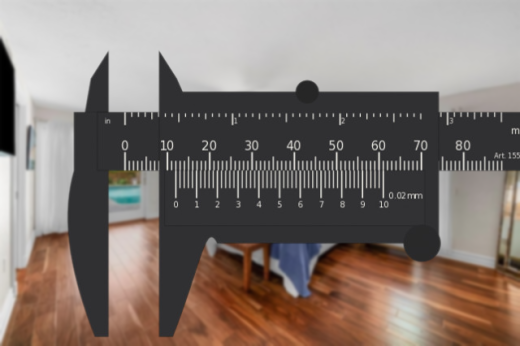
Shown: 12.0,mm
